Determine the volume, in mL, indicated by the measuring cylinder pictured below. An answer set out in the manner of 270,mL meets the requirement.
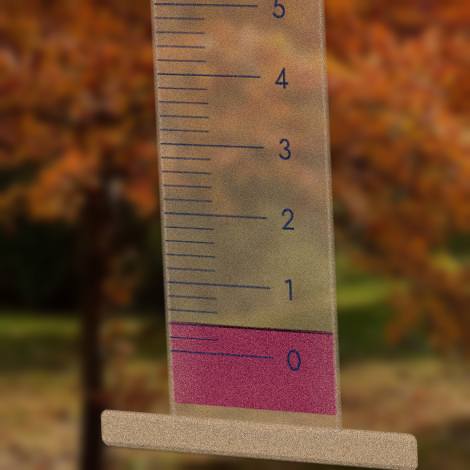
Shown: 0.4,mL
